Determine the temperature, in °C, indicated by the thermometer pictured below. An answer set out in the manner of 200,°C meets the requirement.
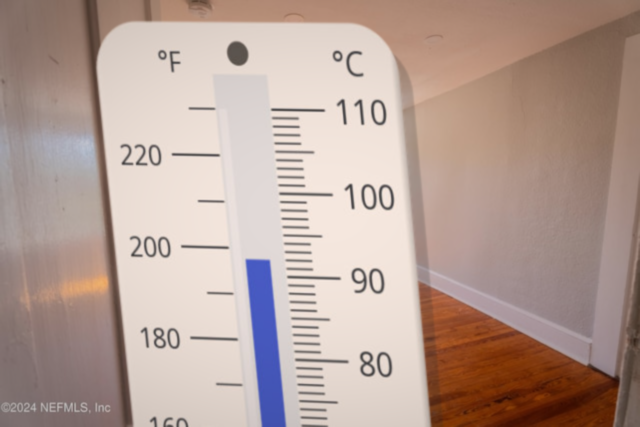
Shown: 92,°C
